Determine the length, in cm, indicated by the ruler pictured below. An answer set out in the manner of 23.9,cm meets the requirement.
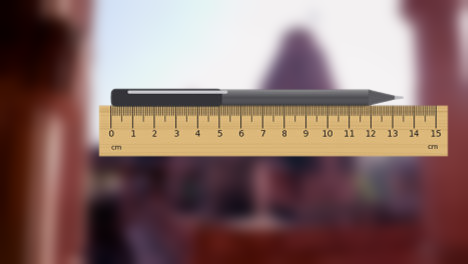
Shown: 13.5,cm
